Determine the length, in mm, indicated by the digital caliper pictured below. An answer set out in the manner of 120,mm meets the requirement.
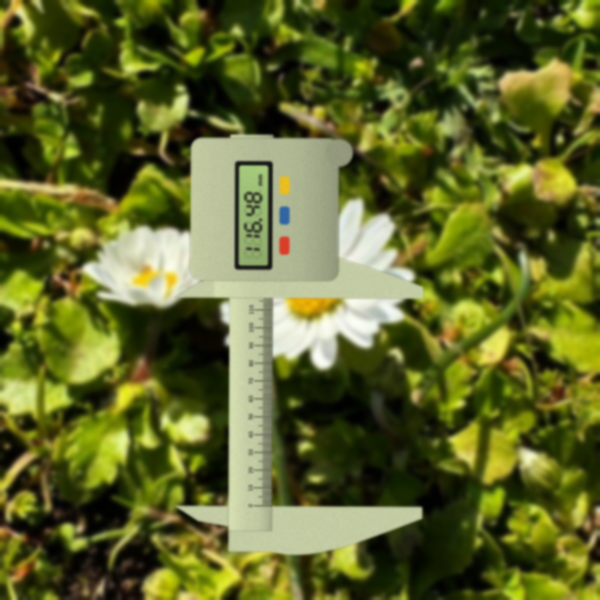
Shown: 116.48,mm
